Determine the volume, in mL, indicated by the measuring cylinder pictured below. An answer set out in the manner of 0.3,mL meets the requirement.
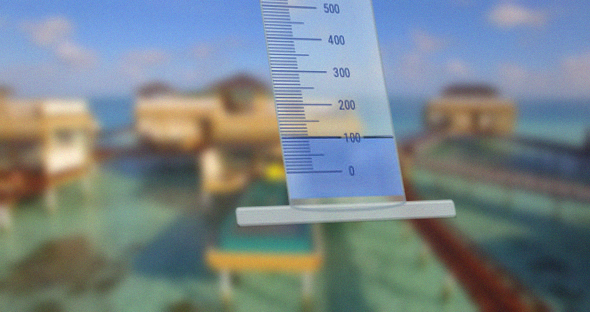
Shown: 100,mL
